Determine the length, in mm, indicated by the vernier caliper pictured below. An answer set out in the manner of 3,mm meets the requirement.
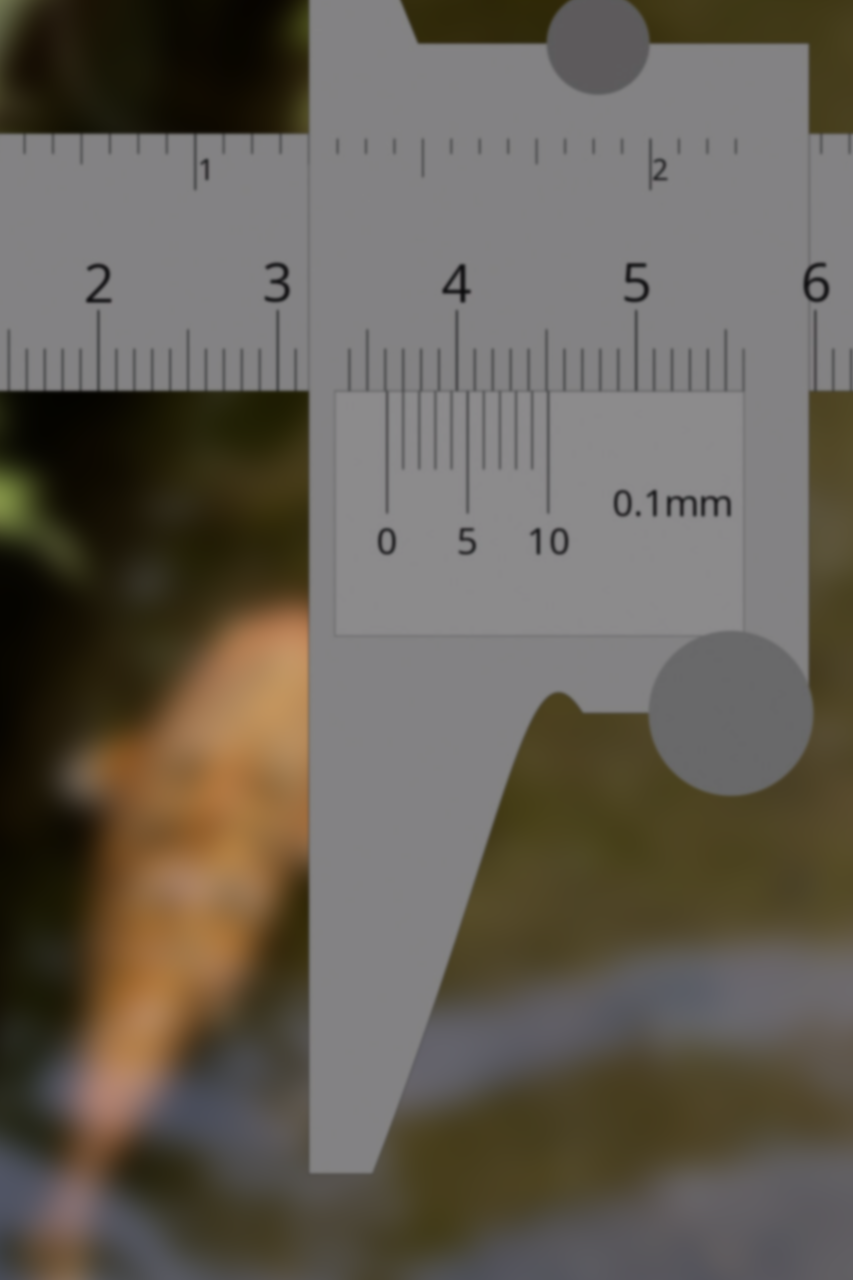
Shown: 36.1,mm
